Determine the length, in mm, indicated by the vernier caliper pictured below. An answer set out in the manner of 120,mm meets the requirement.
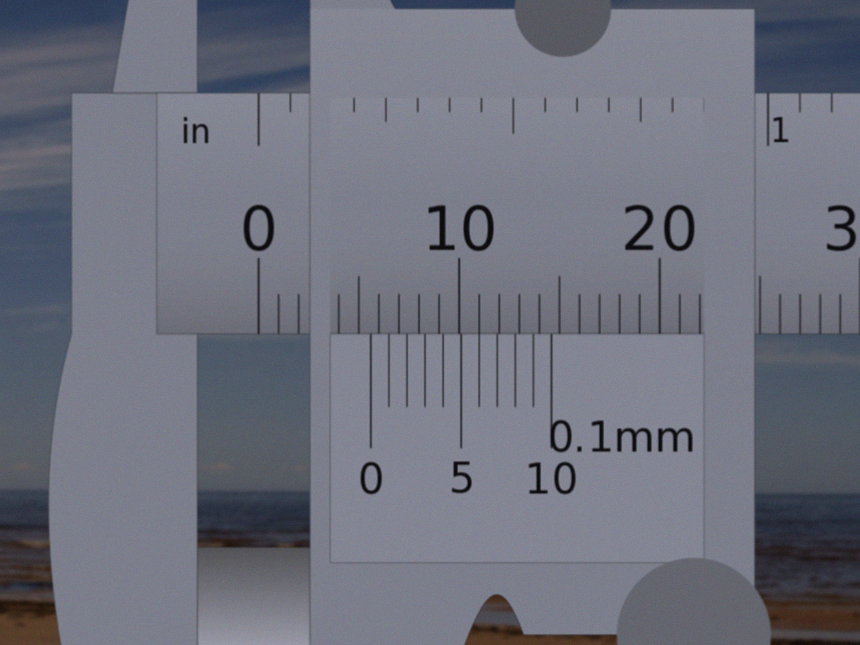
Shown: 5.6,mm
